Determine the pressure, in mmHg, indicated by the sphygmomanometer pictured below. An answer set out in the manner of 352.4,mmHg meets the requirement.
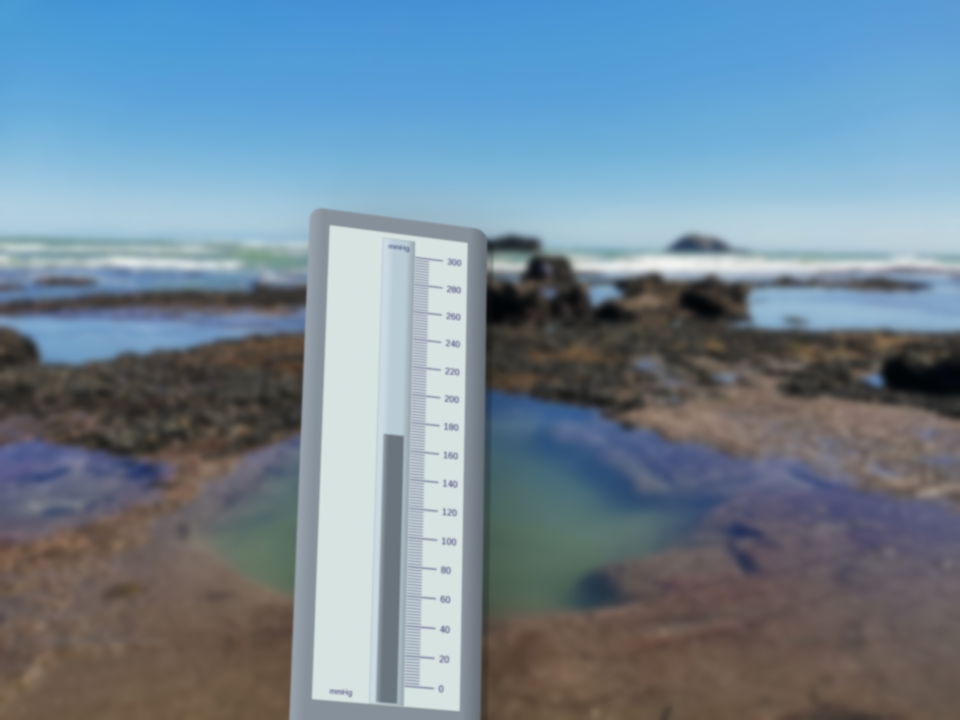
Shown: 170,mmHg
